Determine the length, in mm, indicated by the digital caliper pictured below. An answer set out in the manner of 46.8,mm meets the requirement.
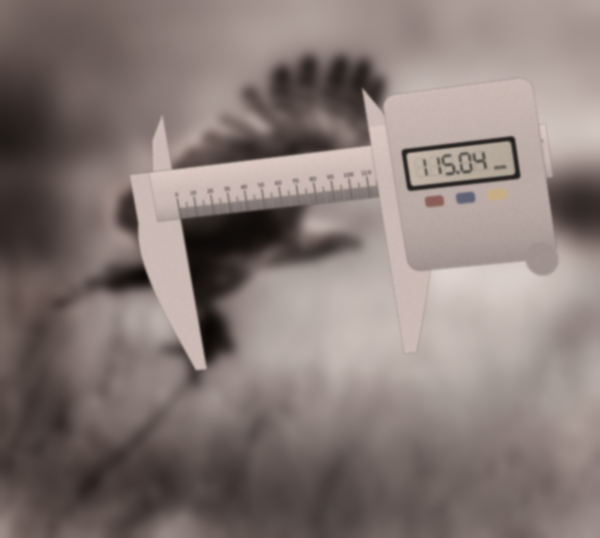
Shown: 115.04,mm
